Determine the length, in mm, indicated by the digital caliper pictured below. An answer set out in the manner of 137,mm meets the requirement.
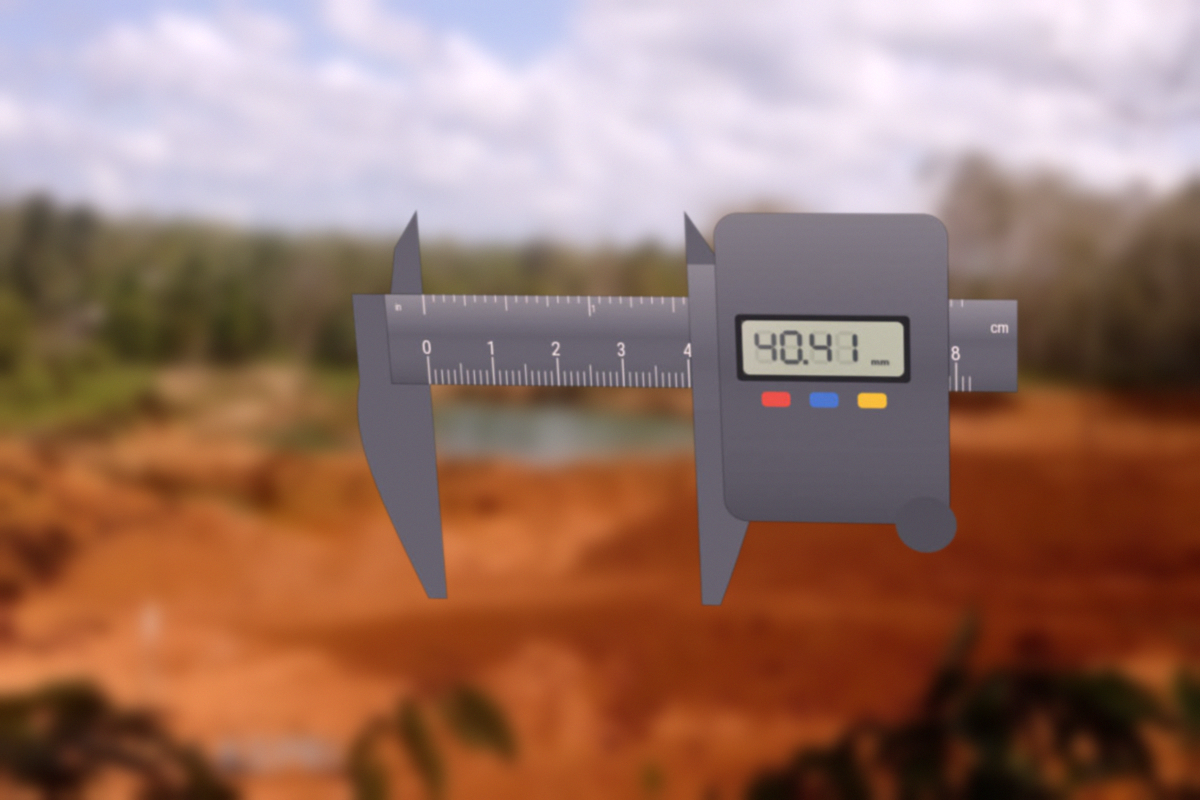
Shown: 40.41,mm
